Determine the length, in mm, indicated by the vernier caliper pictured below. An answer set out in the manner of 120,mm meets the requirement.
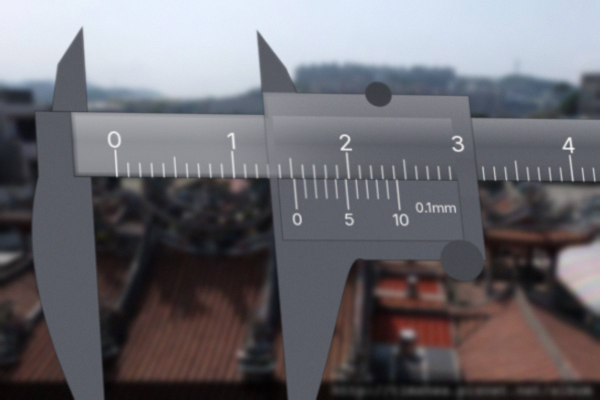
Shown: 15.2,mm
